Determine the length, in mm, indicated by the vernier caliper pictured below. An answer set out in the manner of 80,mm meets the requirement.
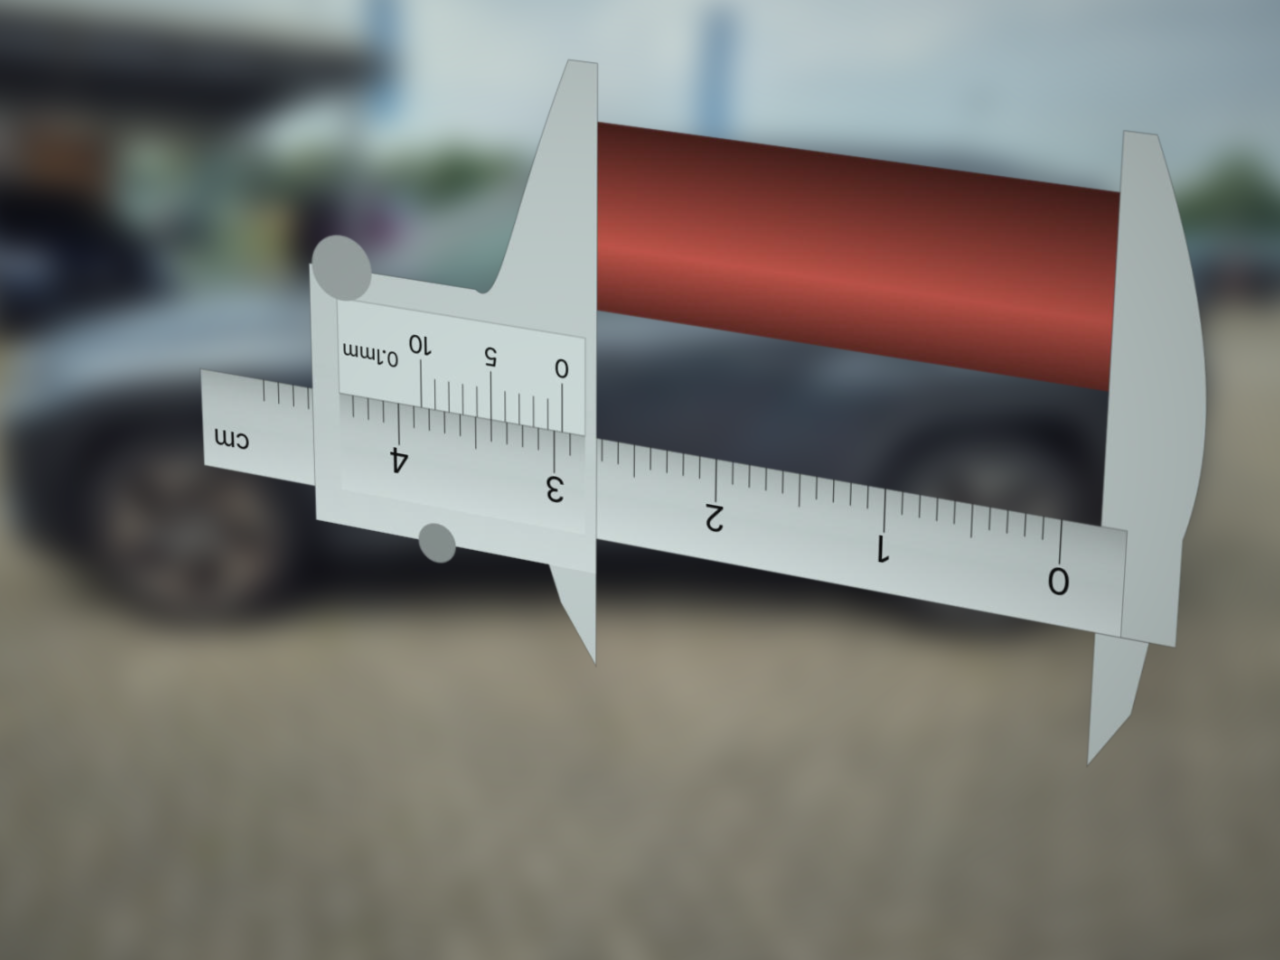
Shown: 29.5,mm
